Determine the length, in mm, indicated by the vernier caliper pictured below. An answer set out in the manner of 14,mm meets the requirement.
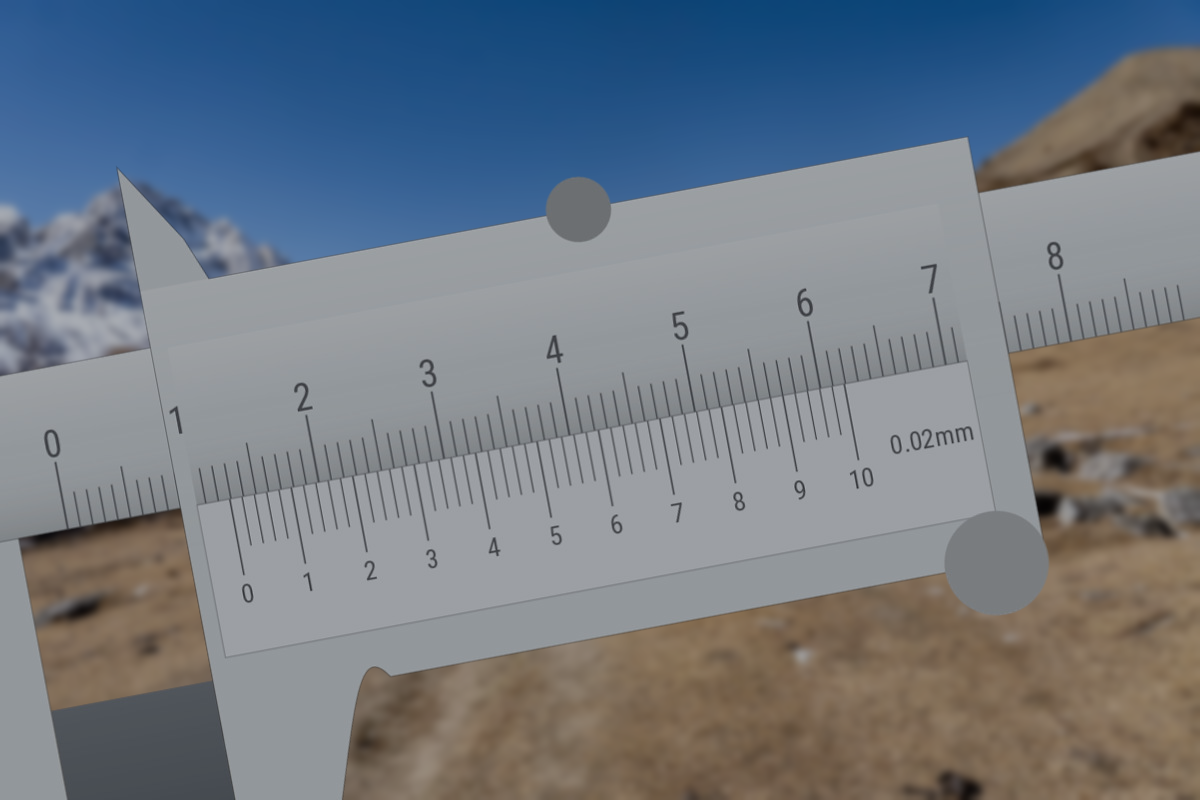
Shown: 12.9,mm
